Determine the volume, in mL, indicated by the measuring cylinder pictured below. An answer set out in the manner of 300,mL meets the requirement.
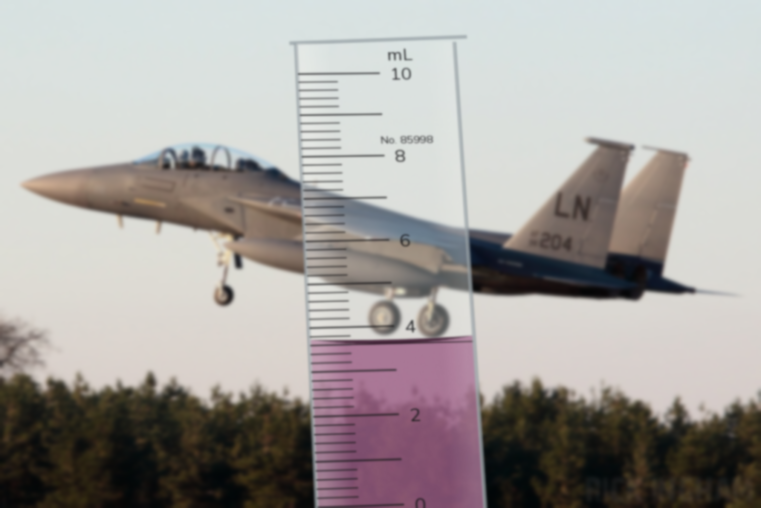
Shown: 3.6,mL
